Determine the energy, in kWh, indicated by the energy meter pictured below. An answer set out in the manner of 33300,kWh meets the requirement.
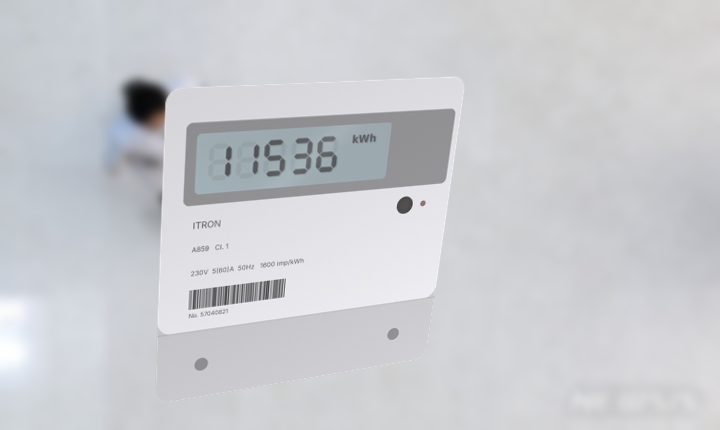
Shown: 11536,kWh
